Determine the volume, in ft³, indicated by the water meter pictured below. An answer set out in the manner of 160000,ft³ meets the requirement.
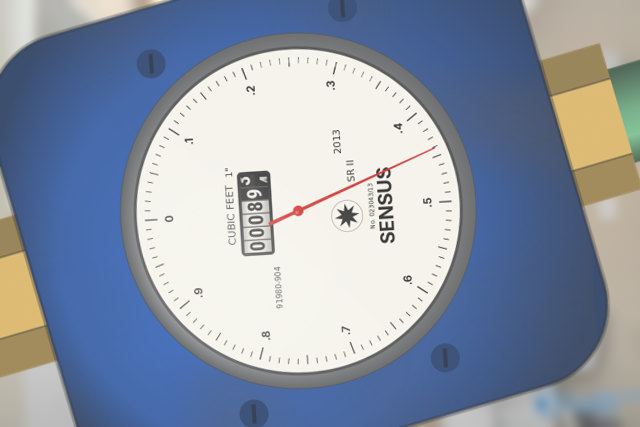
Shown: 893.44,ft³
